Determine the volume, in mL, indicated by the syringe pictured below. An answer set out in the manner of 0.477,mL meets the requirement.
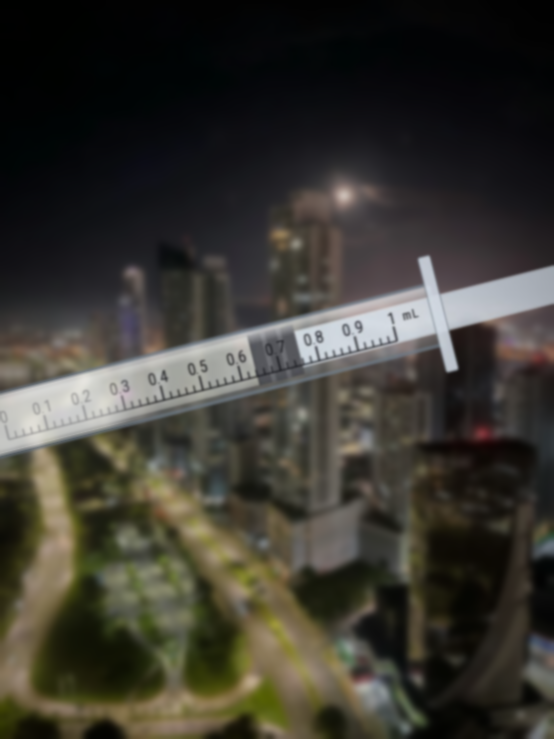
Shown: 0.64,mL
